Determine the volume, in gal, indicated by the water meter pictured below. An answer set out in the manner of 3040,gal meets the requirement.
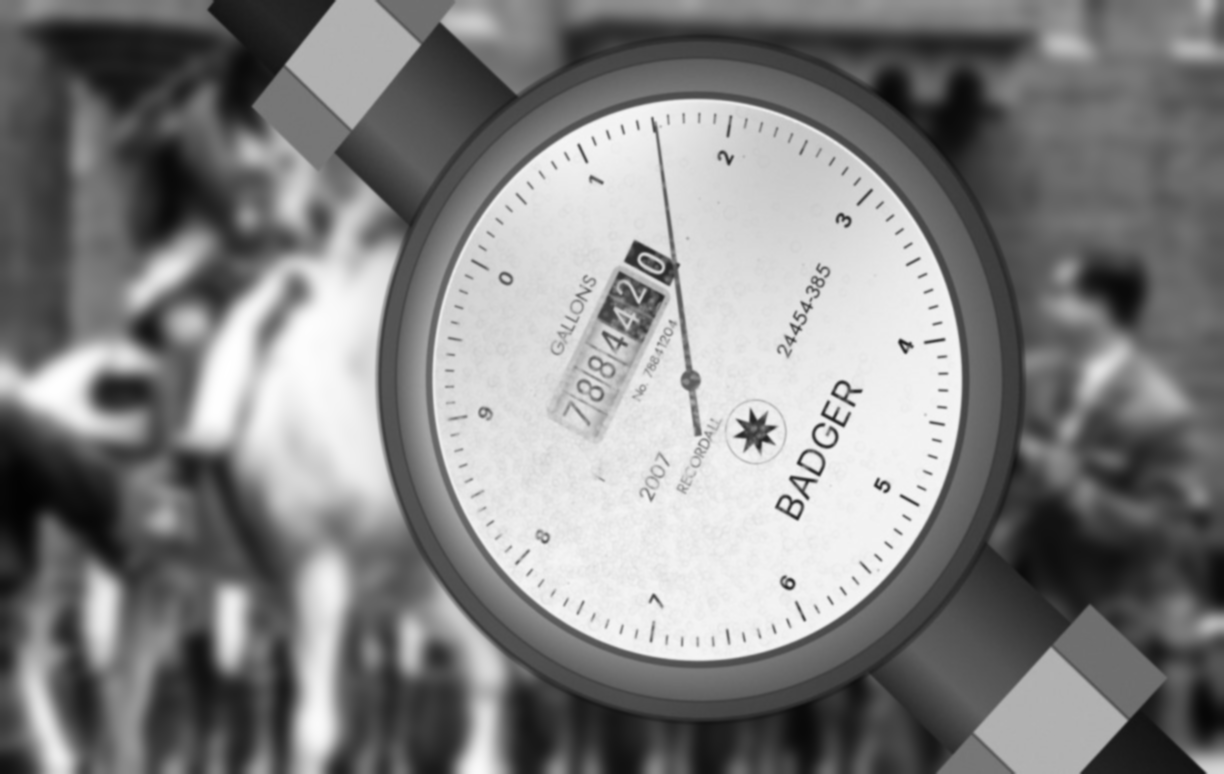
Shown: 7884421.5,gal
